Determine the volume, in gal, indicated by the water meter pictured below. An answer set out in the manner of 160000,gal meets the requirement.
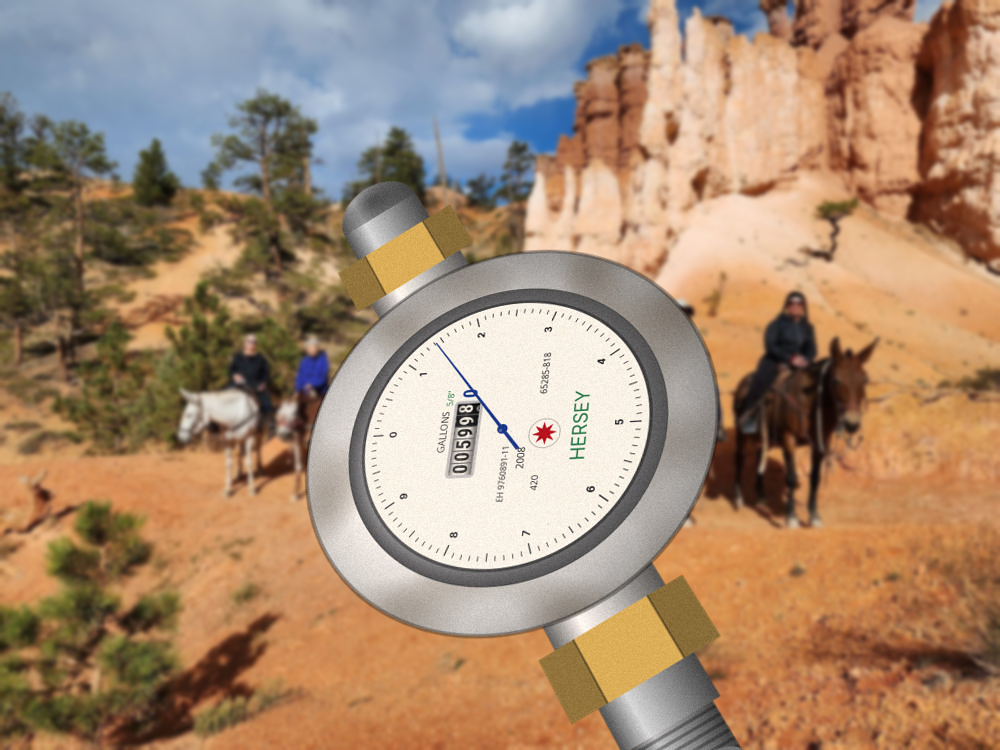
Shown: 59981.4,gal
